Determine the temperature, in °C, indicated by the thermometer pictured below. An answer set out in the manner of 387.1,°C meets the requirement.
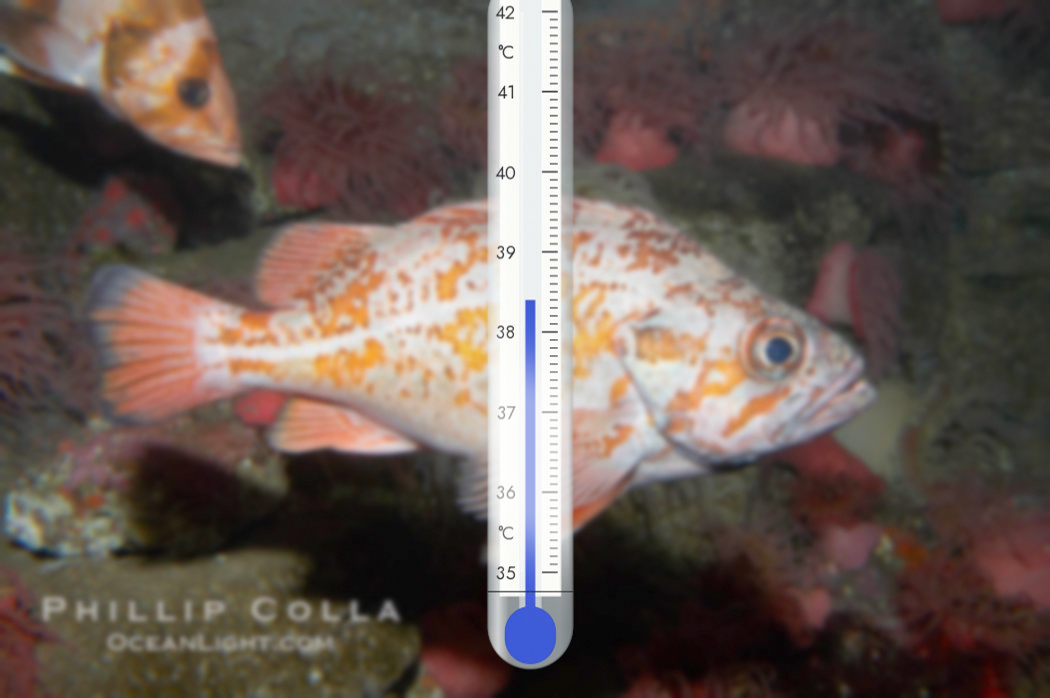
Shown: 38.4,°C
